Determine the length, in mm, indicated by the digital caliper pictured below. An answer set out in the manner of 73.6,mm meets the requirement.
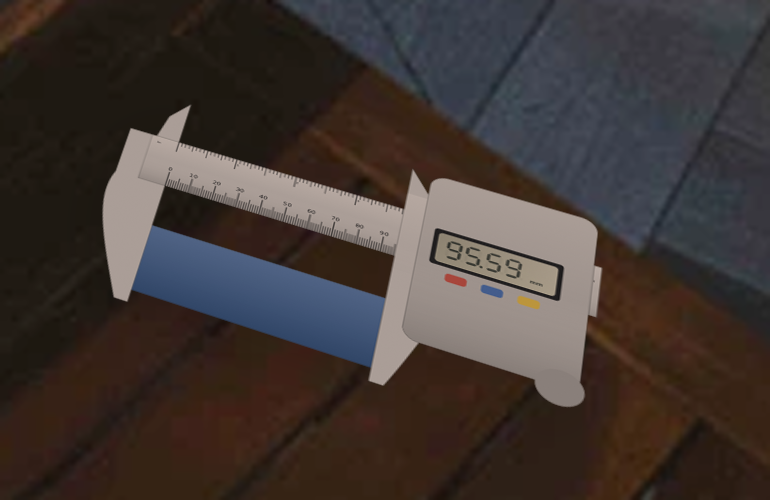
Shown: 95.59,mm
